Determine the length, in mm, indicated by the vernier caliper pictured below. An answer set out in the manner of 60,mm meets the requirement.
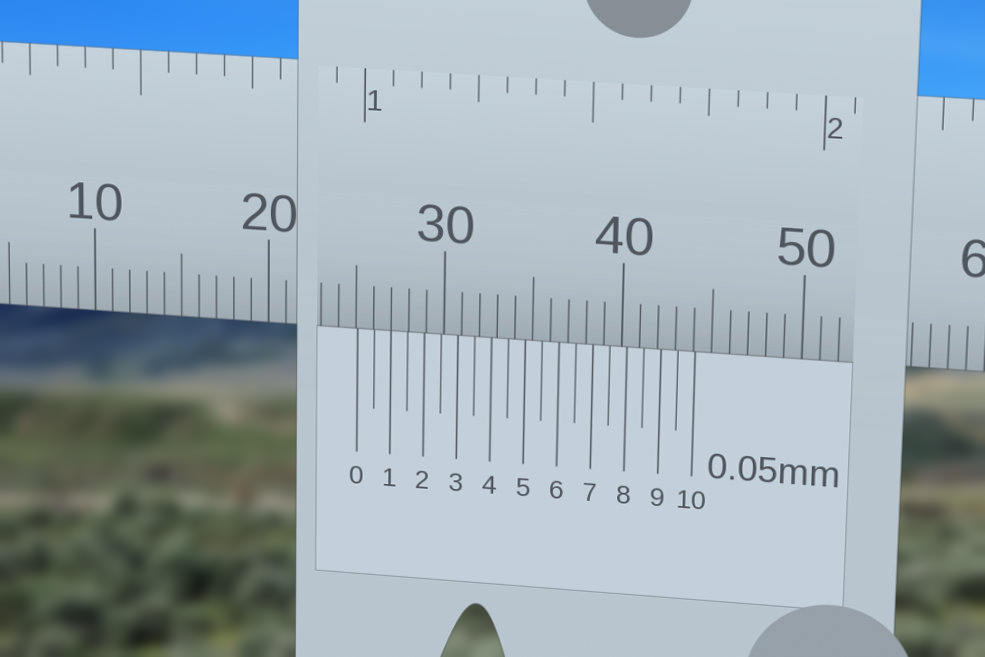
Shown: 25.1,mm
